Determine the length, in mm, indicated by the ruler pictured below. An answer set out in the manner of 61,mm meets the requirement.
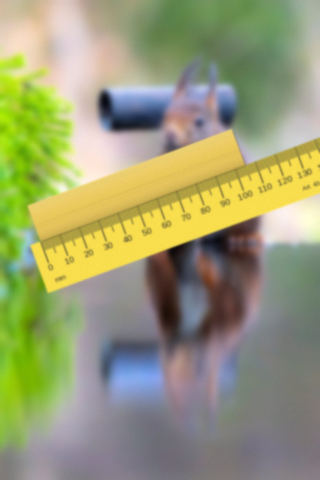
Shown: 105,mm
